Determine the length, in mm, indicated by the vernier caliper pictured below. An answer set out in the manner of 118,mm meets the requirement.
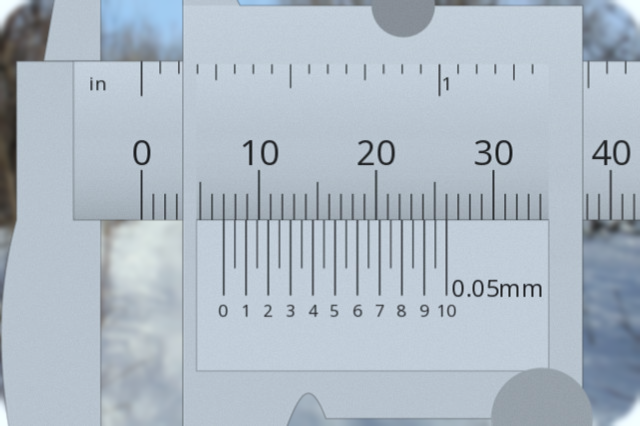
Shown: 7.0,mm
